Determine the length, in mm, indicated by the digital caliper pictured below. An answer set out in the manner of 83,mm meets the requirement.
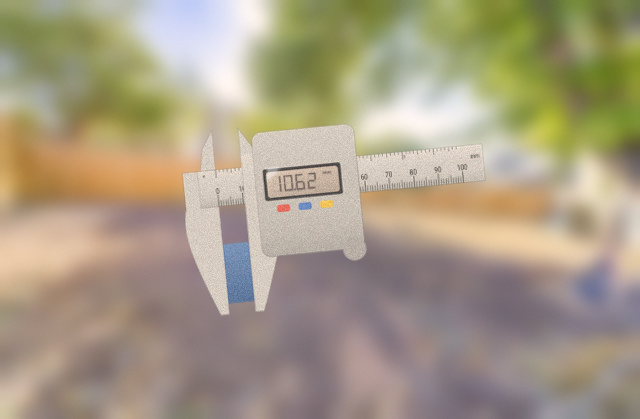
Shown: 10.62,mm
